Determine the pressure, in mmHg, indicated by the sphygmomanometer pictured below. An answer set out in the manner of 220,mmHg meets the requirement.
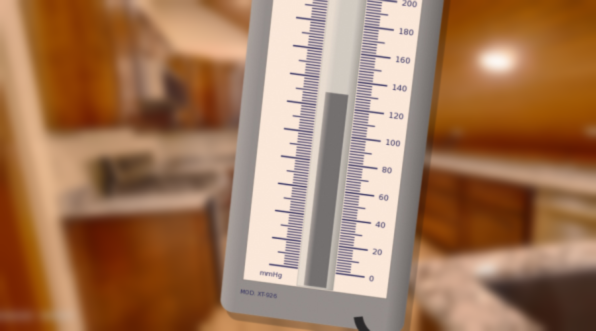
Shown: 130,mmHg
